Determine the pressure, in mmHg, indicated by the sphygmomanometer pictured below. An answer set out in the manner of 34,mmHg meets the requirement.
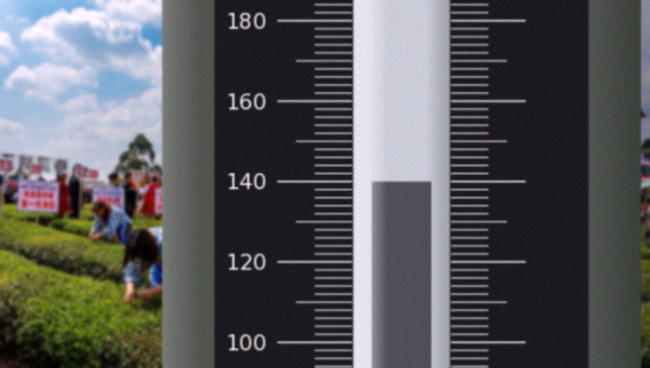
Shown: 140,mmHg
